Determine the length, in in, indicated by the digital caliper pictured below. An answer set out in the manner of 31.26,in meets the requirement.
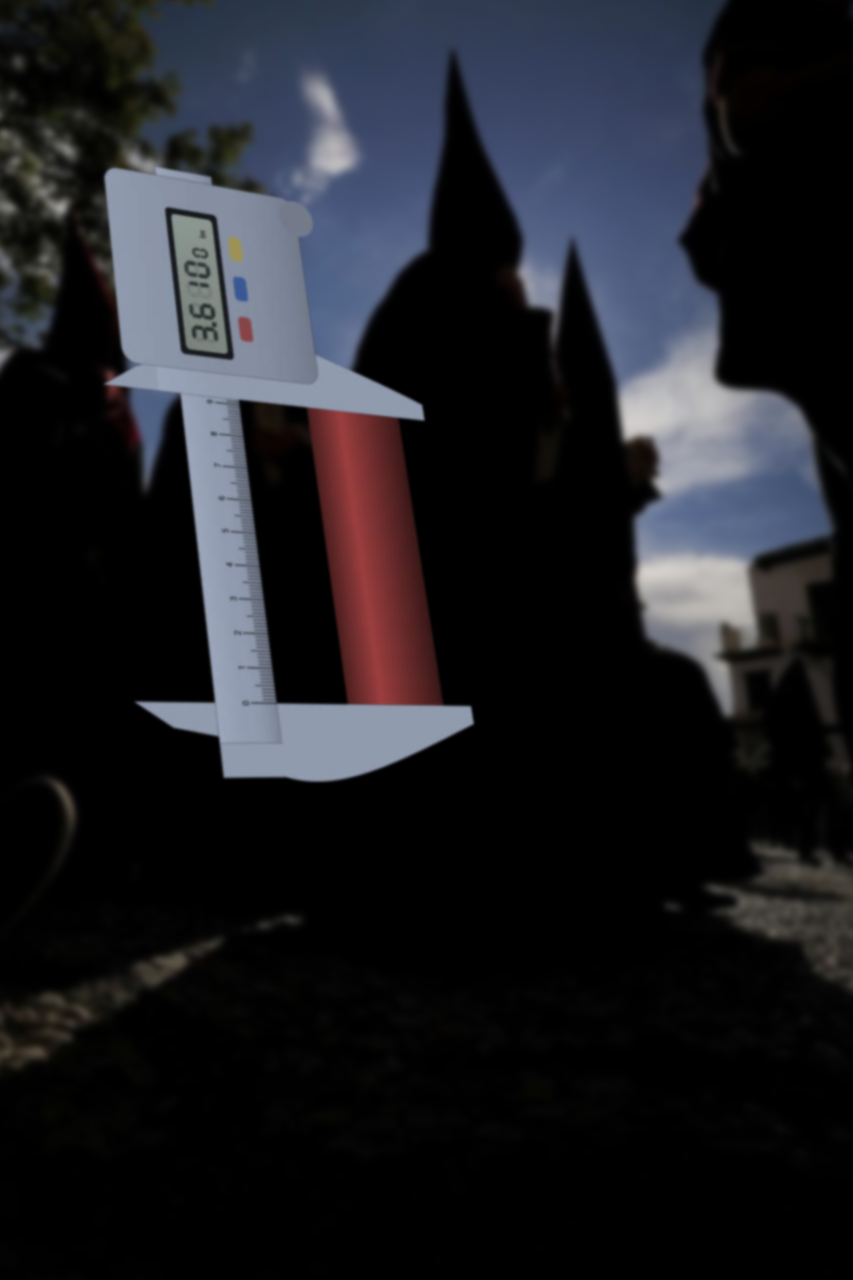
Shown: 3.6100,in
